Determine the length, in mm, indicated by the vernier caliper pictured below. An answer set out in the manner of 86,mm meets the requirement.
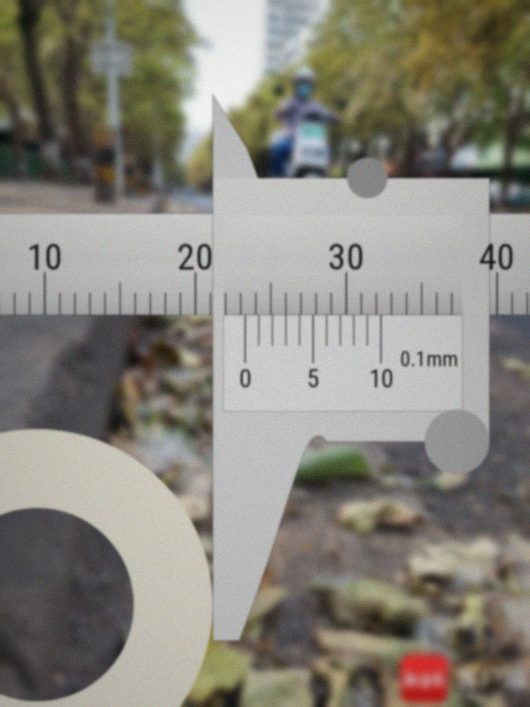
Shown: 23.3,mm
